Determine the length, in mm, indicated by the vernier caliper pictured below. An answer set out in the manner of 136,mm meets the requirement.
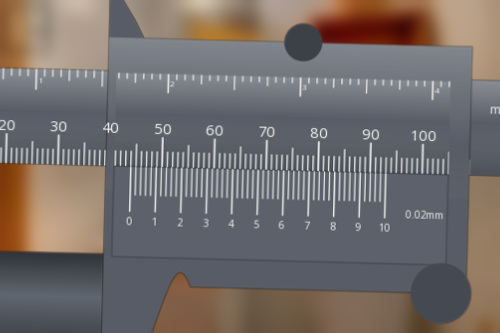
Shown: 44.0,mm
